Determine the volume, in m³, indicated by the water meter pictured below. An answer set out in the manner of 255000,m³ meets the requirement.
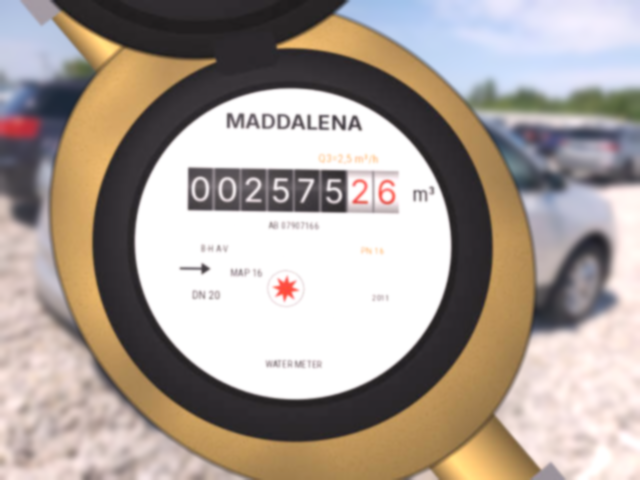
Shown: 2575.26,m³
